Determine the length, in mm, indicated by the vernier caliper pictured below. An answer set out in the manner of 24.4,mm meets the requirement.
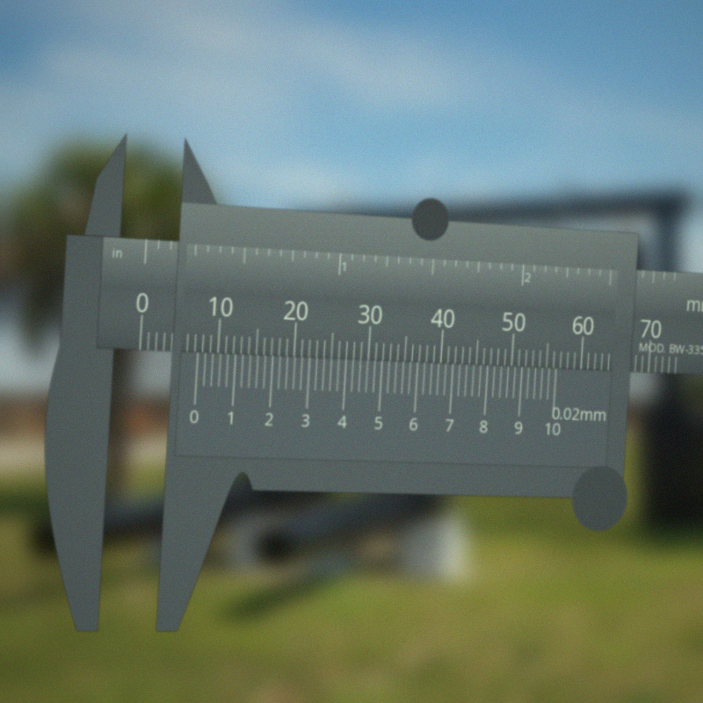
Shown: 7.4,mm
